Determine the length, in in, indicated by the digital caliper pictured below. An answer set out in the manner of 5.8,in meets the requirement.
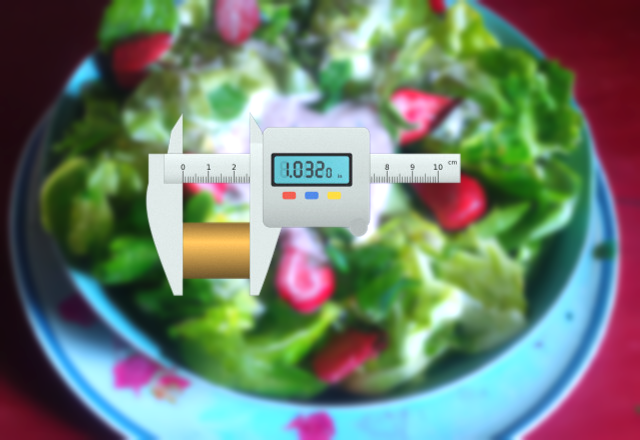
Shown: 1.0320,in
